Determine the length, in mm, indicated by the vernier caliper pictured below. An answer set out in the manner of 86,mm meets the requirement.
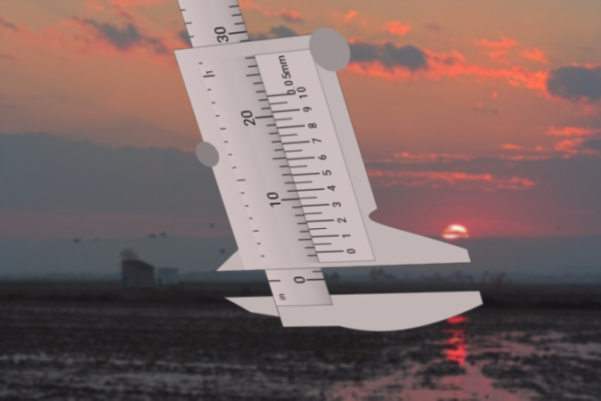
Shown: 3.4,mm
